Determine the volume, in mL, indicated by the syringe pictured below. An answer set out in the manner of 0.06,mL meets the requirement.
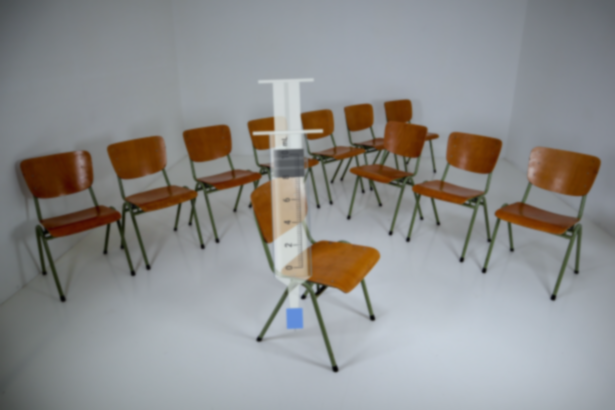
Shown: 8,mL
